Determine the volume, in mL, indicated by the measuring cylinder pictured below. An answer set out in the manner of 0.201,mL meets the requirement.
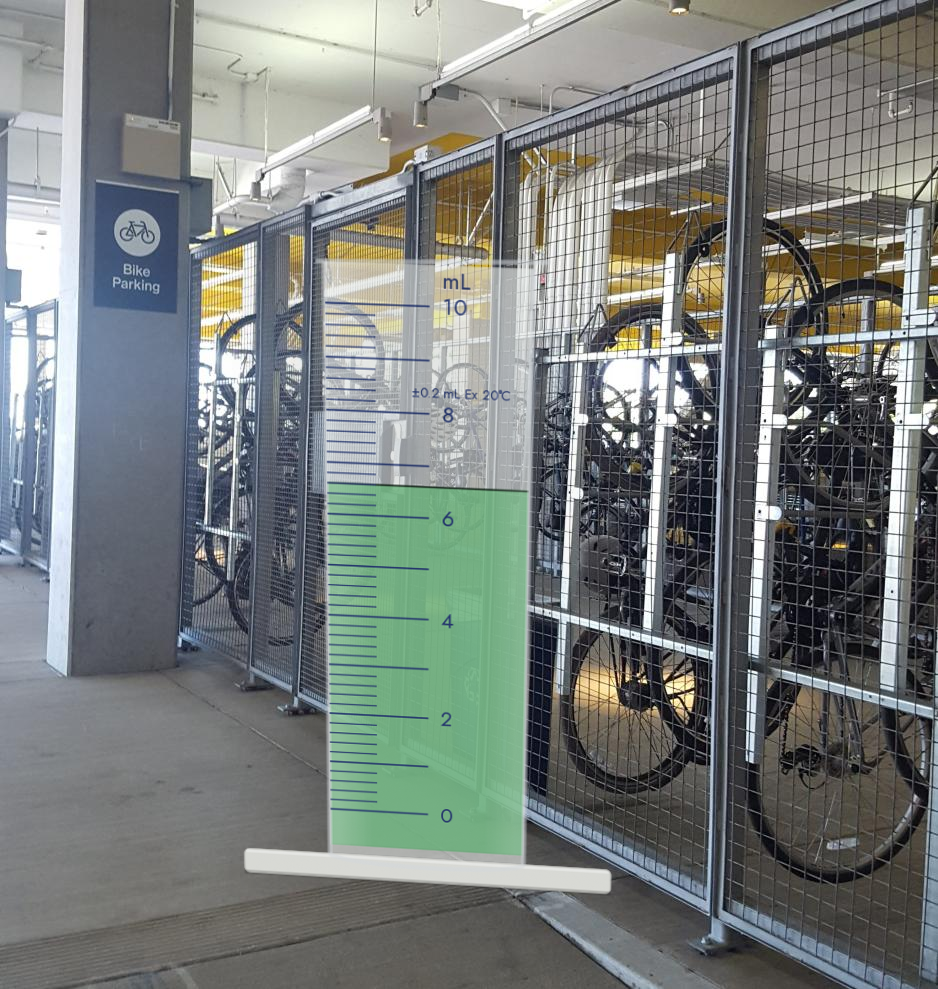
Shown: 6.6,mL
